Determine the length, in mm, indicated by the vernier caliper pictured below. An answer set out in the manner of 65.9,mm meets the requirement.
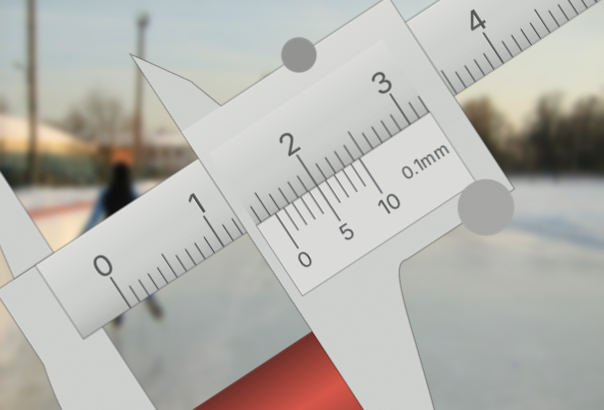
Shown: 15.5,mm
